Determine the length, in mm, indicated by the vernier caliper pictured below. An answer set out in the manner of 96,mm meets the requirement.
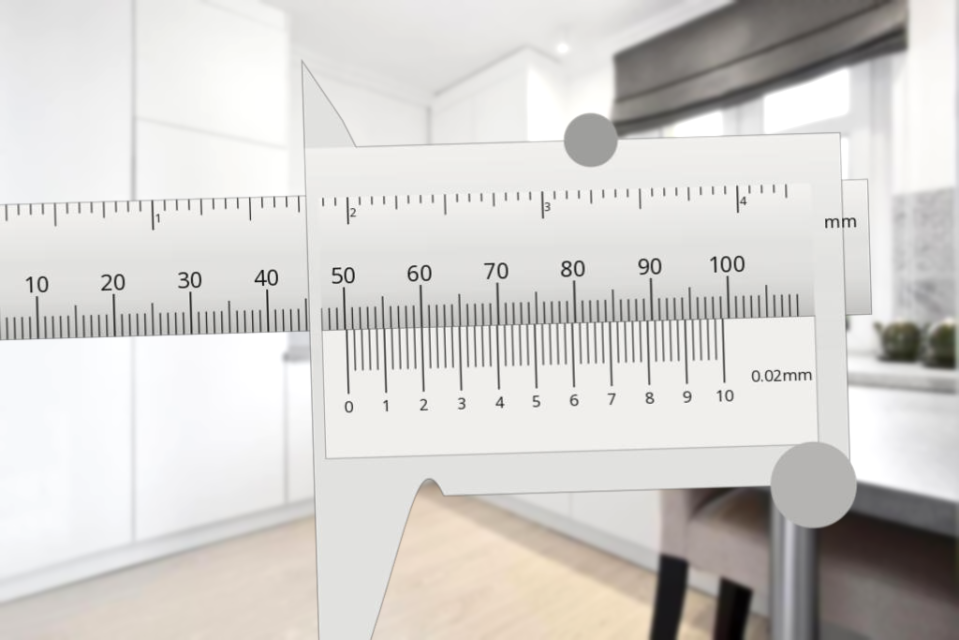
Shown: 50.2,mm
